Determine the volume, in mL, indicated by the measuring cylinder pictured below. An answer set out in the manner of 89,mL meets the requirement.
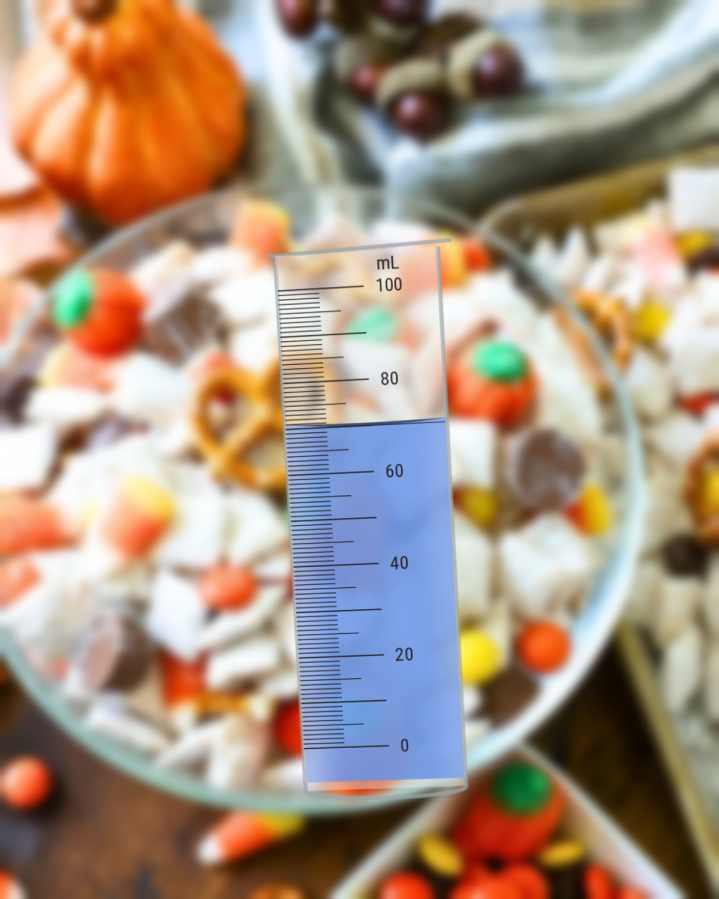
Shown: 70,mL
